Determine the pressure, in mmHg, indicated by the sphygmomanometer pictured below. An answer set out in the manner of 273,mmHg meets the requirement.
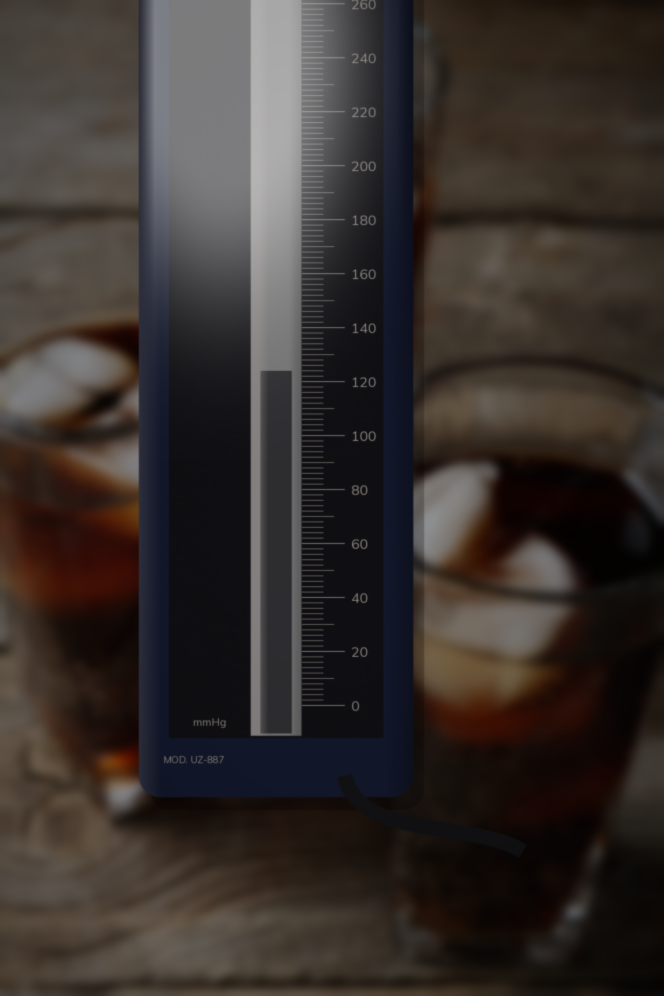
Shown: 124,mmHg
